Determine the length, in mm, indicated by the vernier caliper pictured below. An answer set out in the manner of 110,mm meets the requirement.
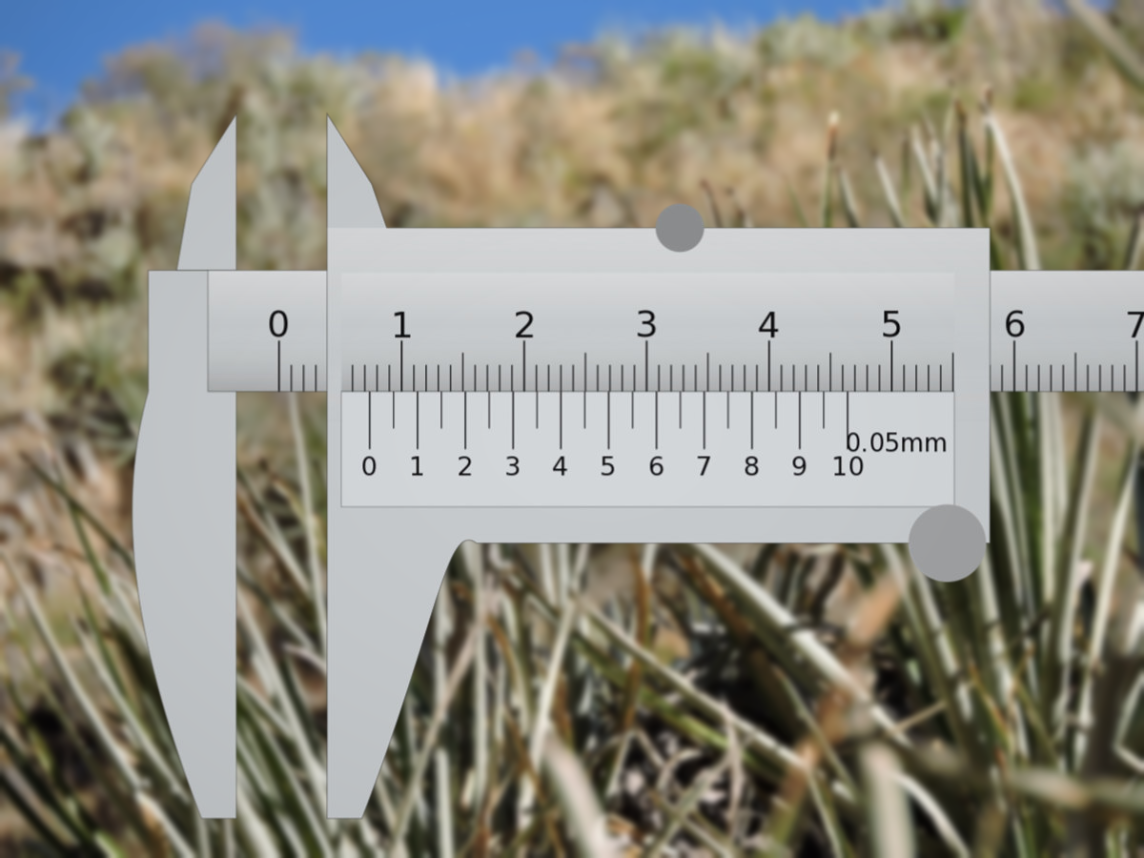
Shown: 7.4,mm
